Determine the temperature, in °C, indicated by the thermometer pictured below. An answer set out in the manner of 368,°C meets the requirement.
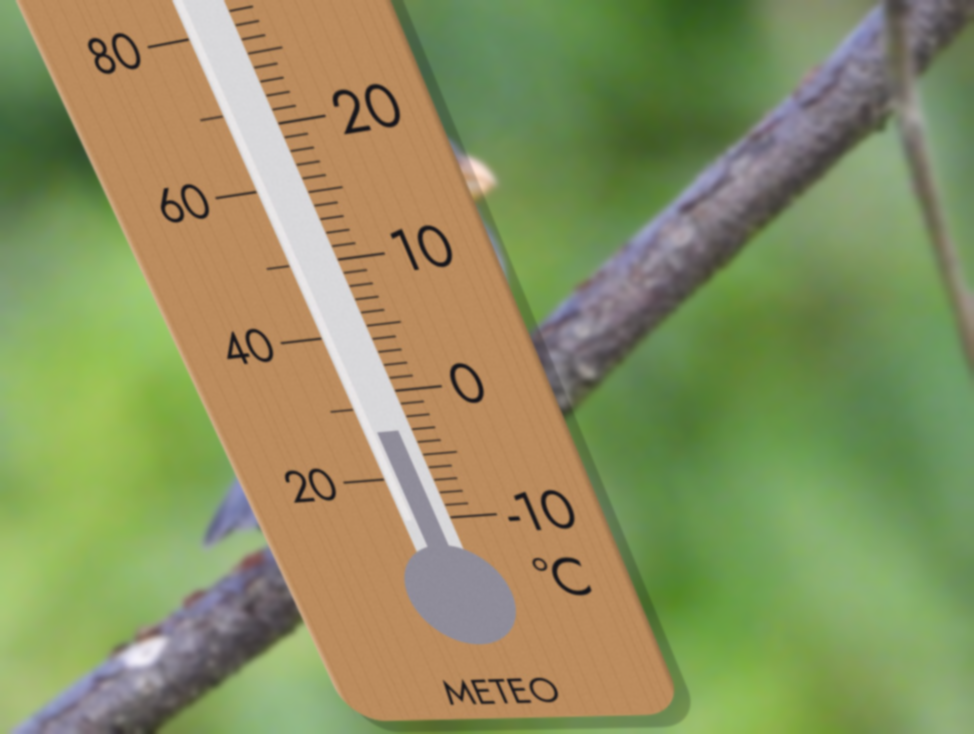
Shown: -3,°C
